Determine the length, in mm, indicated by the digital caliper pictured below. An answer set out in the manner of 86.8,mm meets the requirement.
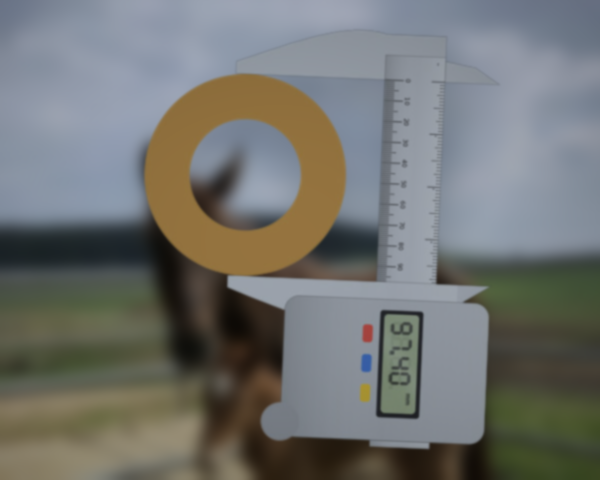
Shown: 97.40,mm
